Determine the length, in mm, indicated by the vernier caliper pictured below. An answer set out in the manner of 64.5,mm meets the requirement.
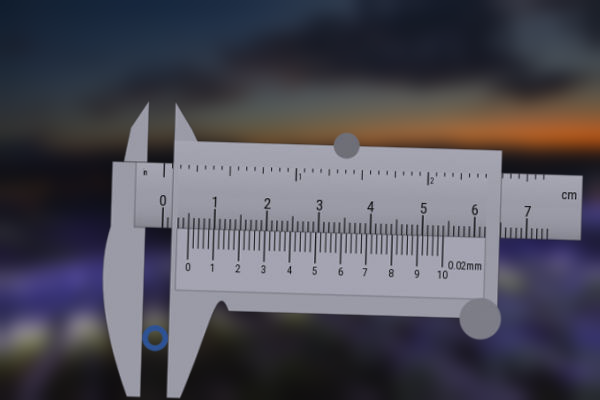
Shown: 5.0,mm
